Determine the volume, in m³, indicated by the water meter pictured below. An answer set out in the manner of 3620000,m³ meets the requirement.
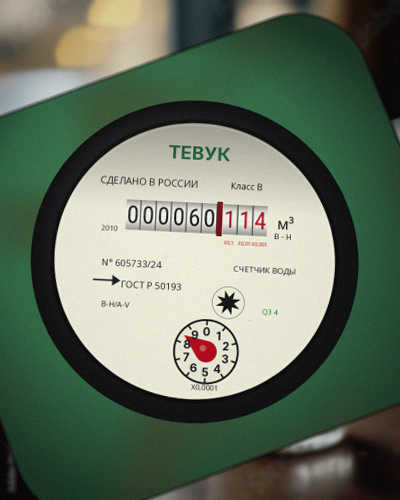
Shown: 60.1148,m³
